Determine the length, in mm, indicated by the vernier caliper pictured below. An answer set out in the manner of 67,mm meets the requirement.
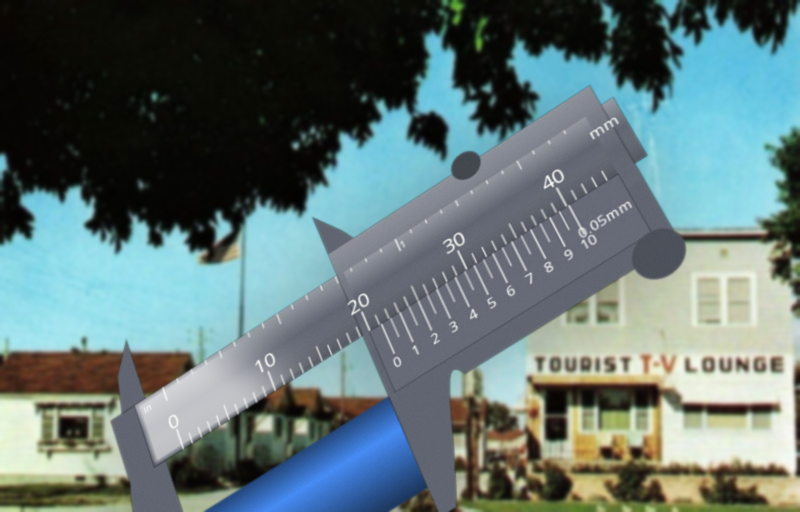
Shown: 21.2,mm
